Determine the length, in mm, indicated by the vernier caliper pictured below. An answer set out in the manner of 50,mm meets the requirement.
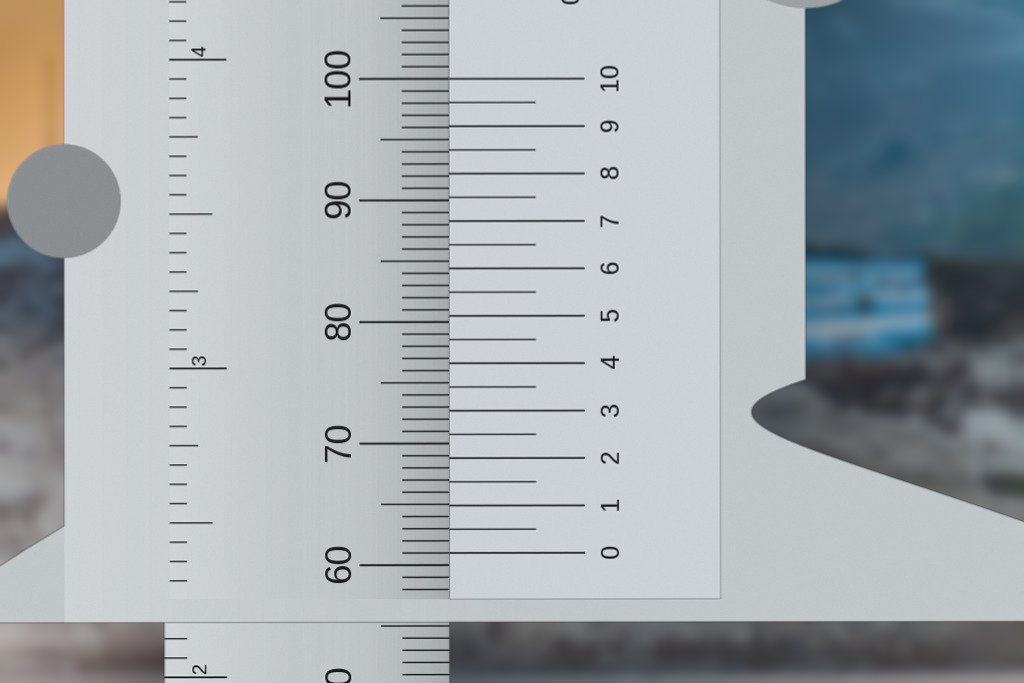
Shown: 61.0,mm
